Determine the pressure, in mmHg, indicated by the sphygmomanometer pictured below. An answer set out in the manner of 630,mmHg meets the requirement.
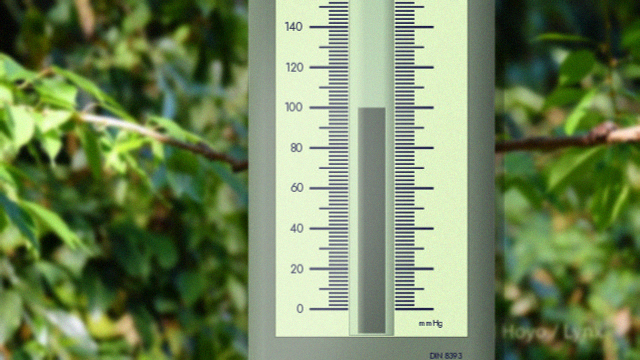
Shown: 100,mmHg
